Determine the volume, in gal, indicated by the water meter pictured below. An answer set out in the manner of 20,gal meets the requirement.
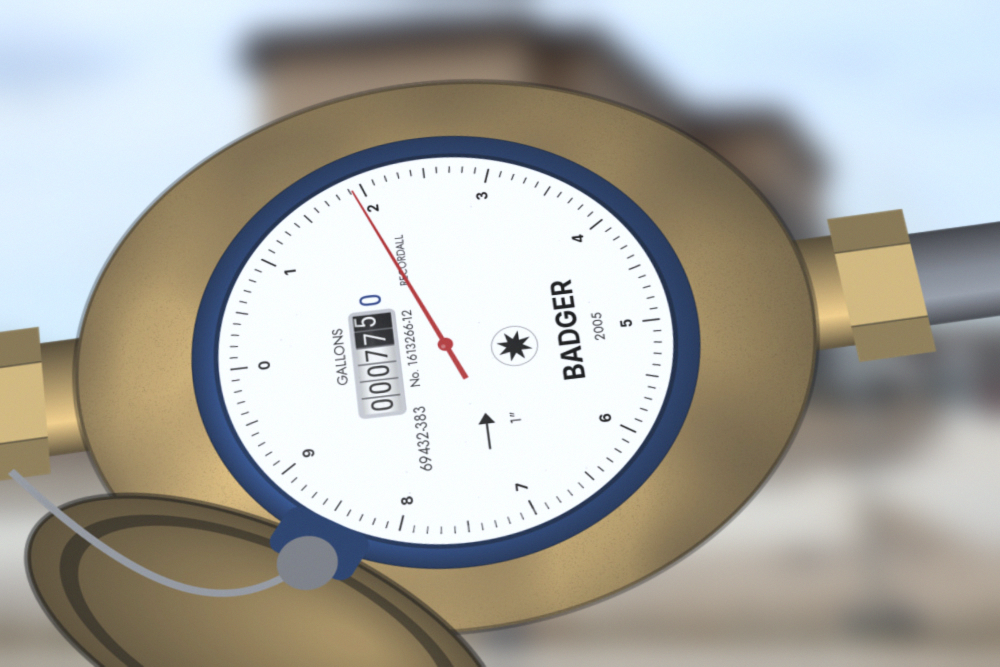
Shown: 7751.9,gal
